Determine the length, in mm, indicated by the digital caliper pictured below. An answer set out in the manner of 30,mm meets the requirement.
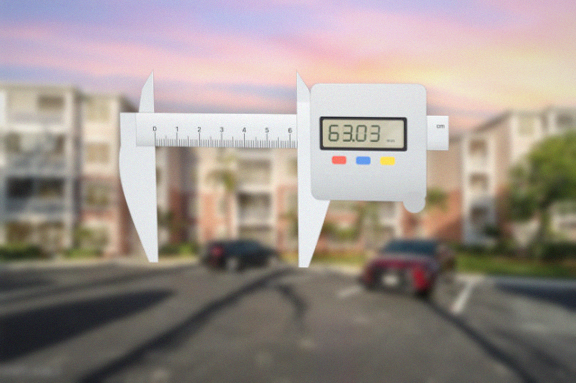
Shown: 63.03,mm
